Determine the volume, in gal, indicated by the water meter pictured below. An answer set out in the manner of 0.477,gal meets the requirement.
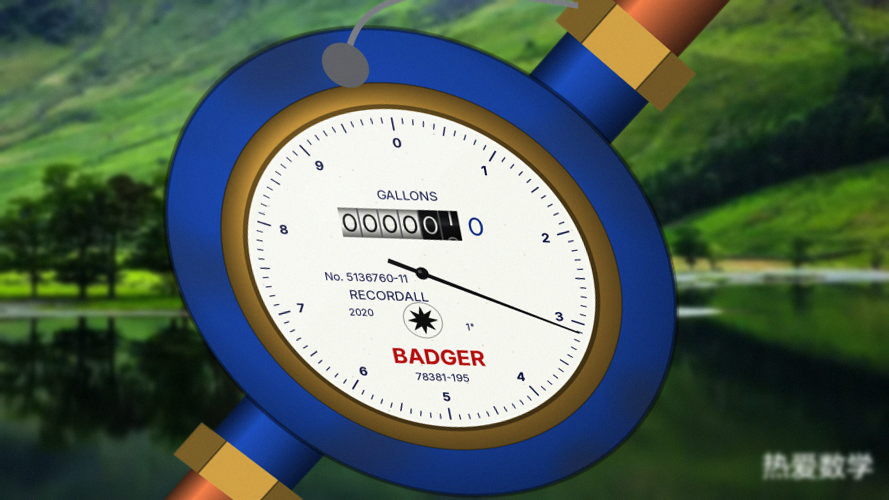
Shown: 13.1,gal
